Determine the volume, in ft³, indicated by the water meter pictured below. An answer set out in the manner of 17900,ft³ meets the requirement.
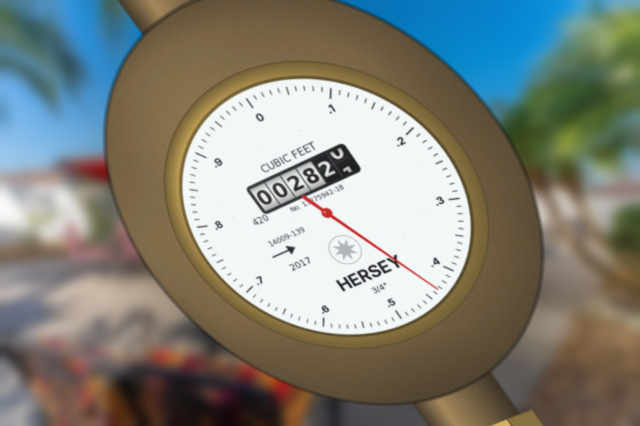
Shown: 2820.43,ft³
